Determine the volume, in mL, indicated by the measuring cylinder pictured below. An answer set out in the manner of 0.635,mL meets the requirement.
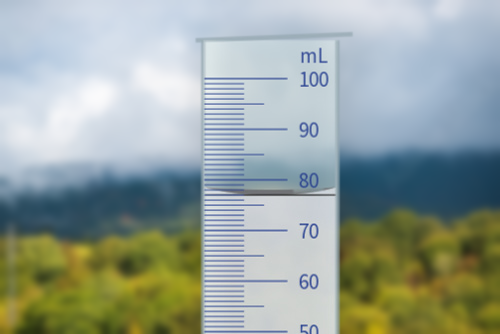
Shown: 77,mL
